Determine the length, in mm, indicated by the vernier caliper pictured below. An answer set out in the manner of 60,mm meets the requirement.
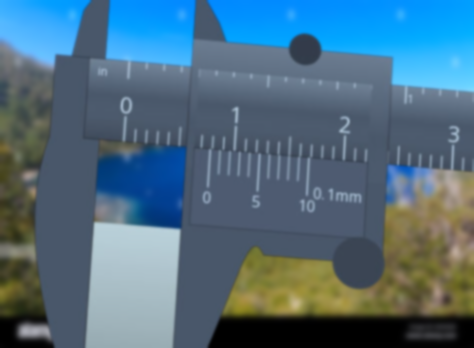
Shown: 7.8,mm
